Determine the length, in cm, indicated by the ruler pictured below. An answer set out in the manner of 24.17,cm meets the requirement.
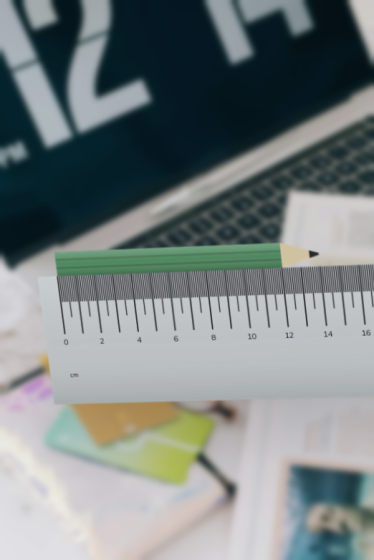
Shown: 14,cm
